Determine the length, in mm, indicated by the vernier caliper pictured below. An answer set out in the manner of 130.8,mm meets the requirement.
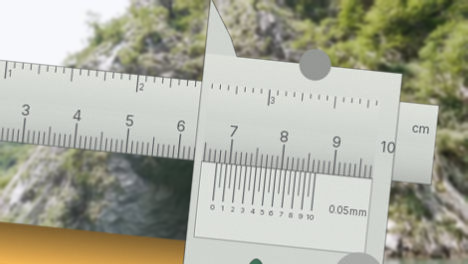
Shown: 67.5,mm
